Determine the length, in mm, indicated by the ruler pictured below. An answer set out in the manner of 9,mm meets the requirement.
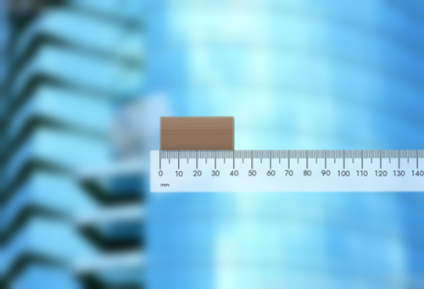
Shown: 40,mm
